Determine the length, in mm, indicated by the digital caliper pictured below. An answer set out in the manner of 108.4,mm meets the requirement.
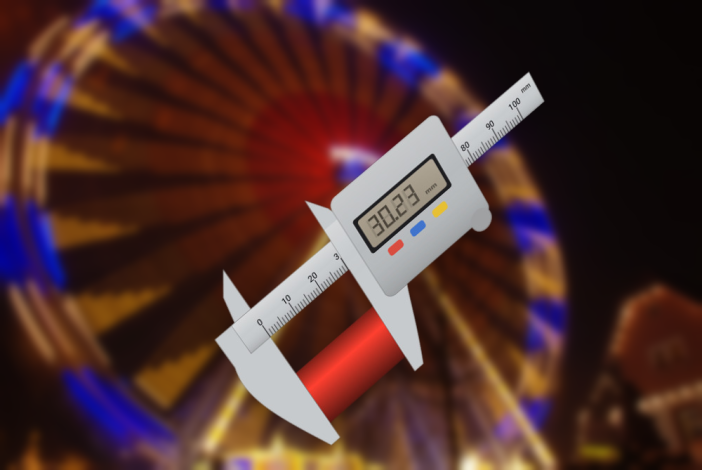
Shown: 30.23,mm
